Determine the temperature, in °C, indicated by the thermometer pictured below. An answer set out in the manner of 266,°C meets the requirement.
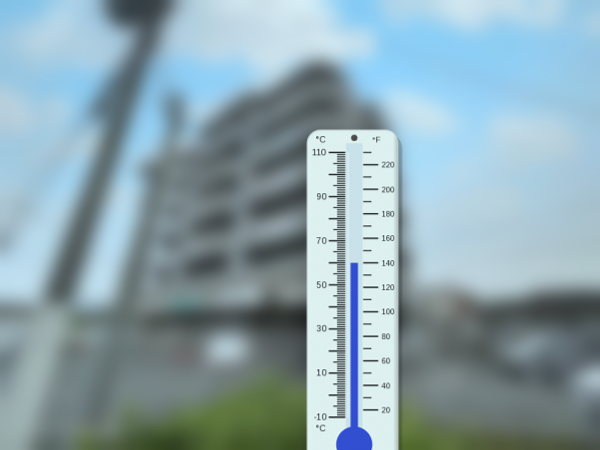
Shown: 60,°C
